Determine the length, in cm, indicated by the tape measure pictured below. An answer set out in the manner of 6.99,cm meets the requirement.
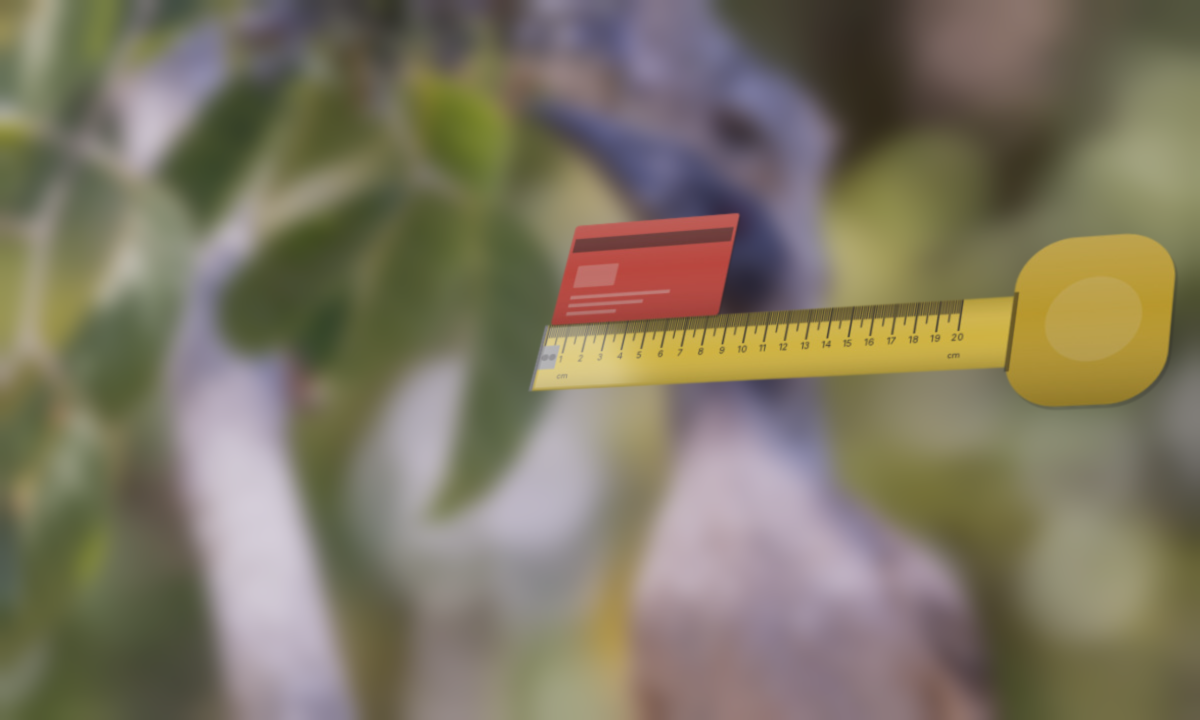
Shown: 8.5,cm
